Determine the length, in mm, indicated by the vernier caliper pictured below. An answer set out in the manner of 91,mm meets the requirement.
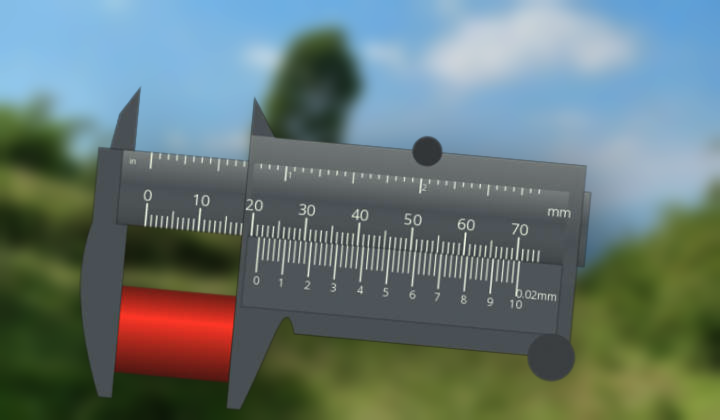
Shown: 21.5,mm
